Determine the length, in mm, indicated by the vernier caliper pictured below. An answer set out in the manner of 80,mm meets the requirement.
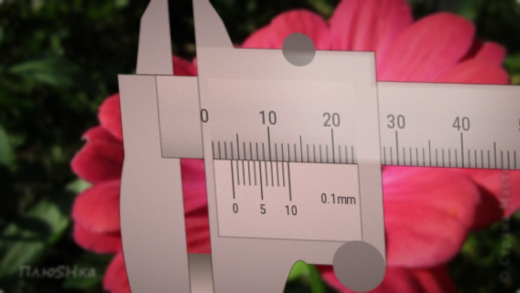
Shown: 3.8,mm
